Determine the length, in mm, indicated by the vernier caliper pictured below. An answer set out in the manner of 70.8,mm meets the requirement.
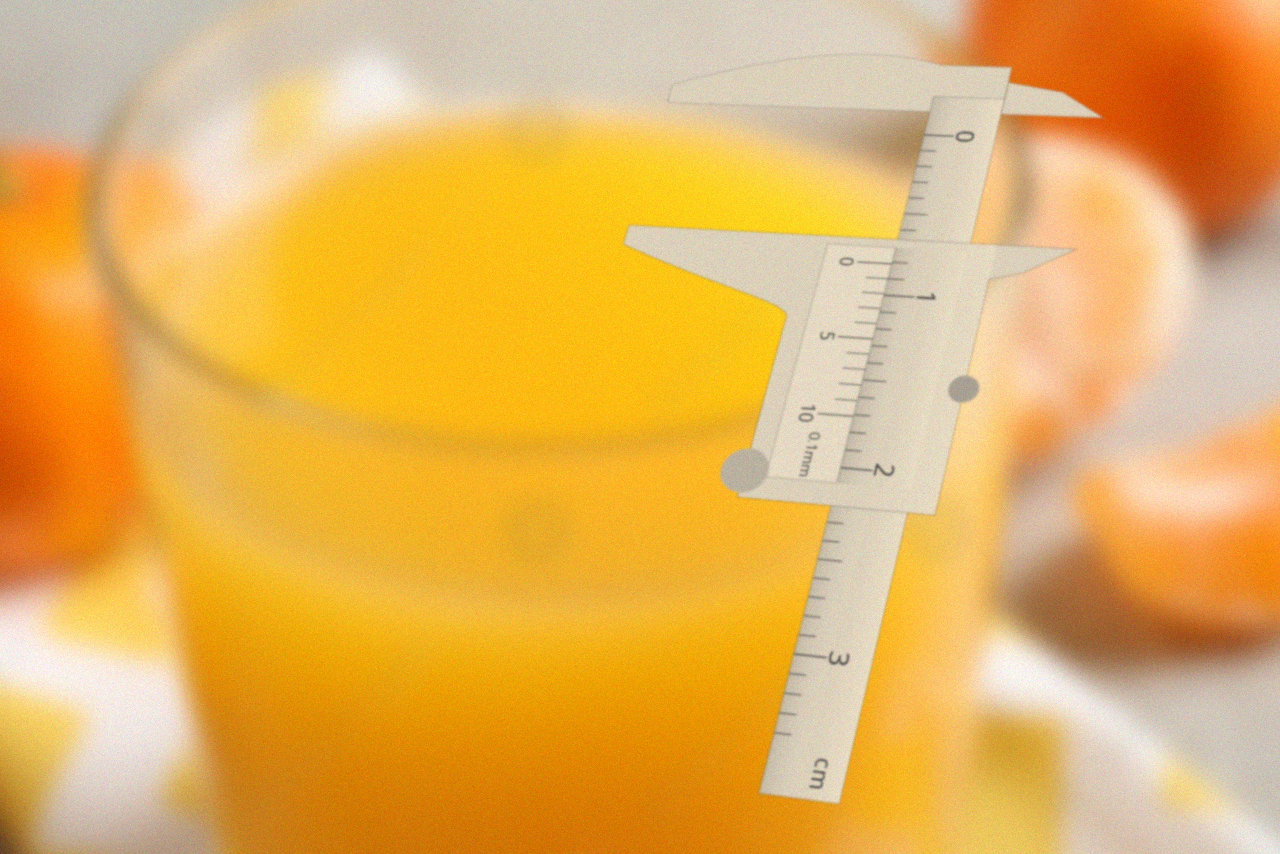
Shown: 8.1,mm
